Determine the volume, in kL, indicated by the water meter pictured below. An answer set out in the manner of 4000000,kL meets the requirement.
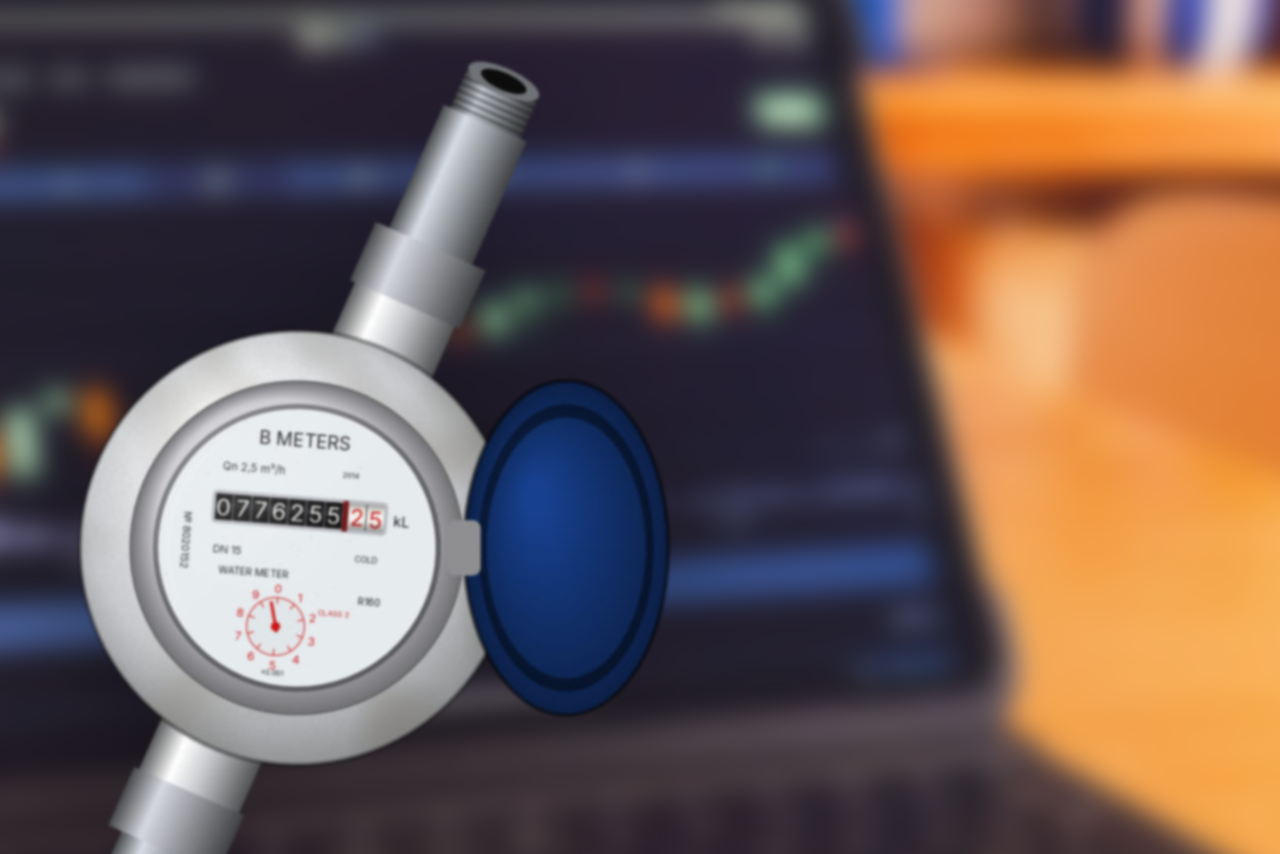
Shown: 776255.249,kL
